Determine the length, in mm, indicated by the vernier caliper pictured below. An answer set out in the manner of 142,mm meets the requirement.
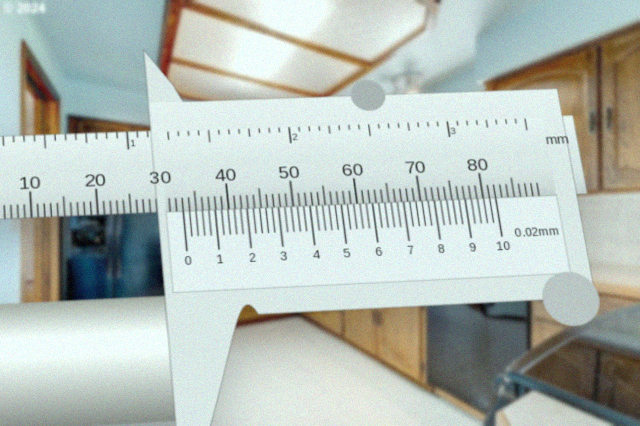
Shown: 33.0,mm
